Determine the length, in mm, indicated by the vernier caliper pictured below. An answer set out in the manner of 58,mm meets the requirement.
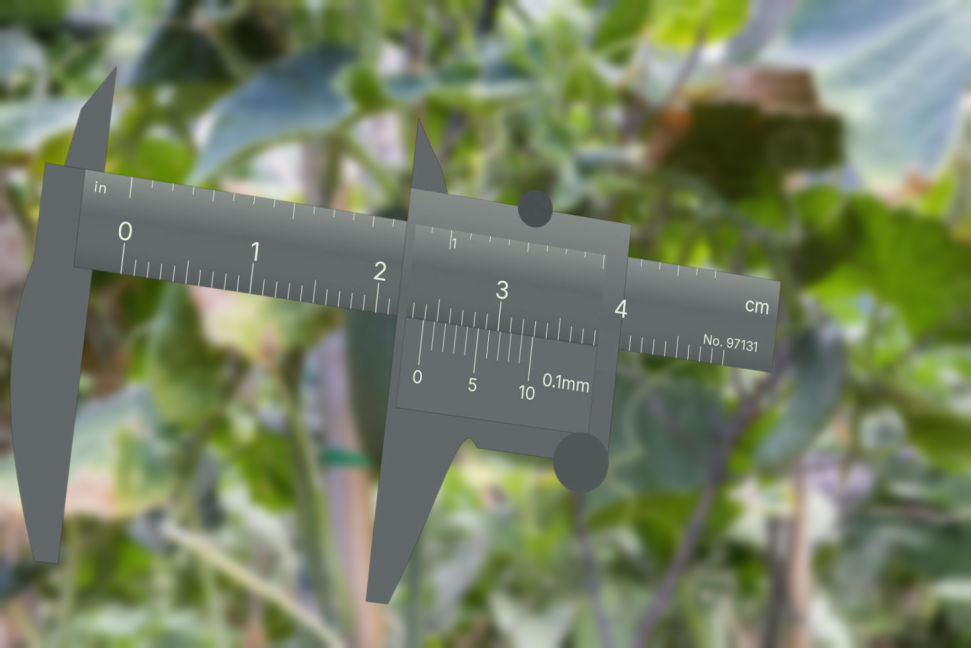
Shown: 23.9,mm
